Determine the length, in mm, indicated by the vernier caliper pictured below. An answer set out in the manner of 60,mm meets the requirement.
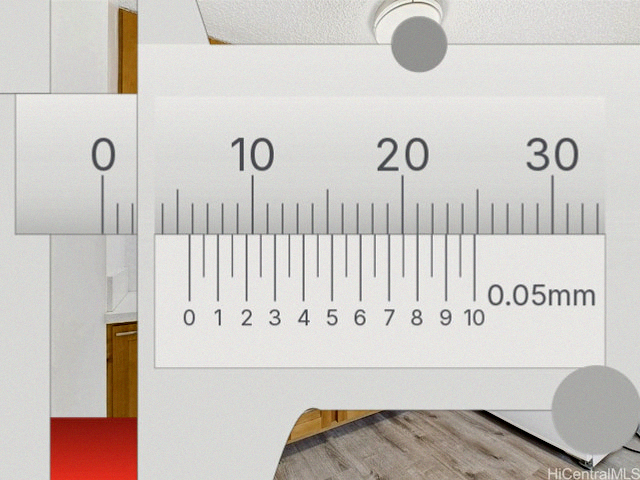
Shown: 5.8,mm
